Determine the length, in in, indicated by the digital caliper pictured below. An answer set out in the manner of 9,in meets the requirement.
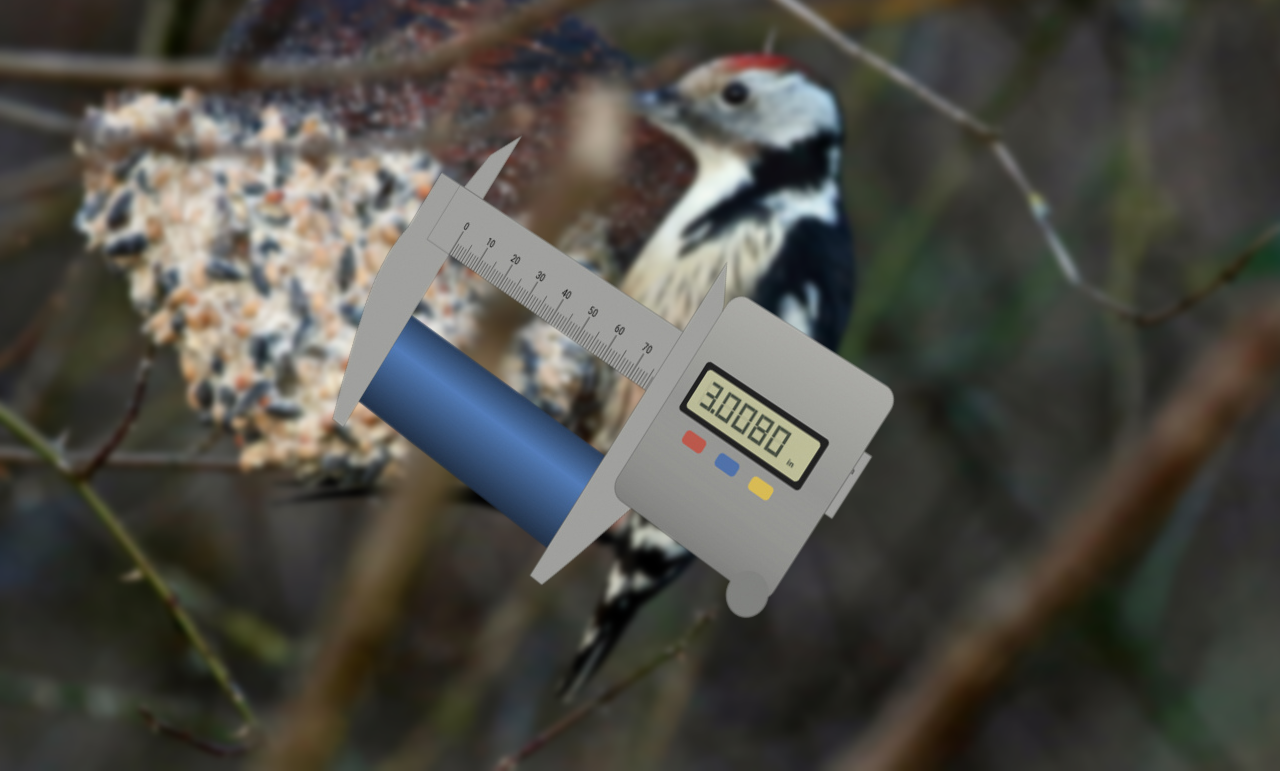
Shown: 3.0080,in
